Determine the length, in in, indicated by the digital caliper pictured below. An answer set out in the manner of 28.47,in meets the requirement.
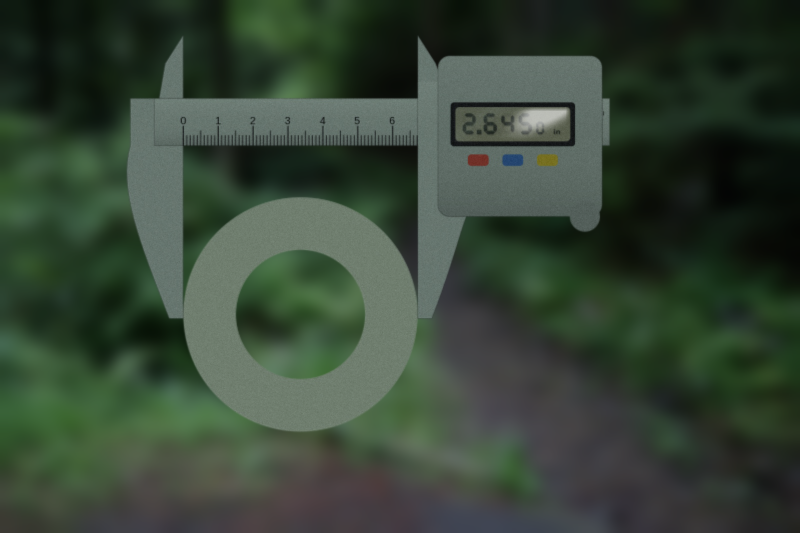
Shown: 2.6450,in
